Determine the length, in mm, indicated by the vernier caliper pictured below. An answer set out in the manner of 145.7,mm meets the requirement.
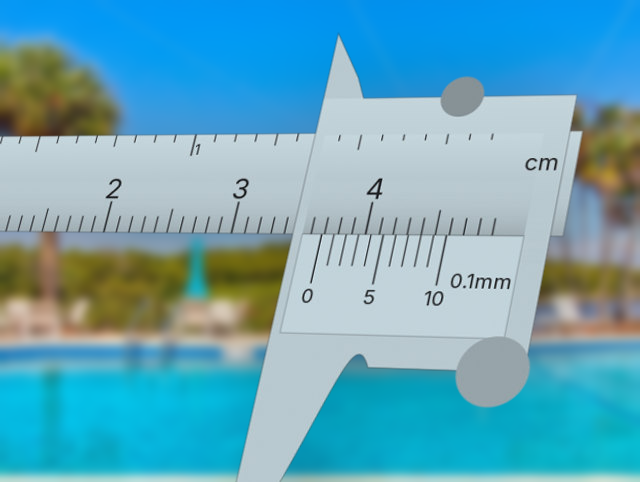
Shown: 36.8,mm
